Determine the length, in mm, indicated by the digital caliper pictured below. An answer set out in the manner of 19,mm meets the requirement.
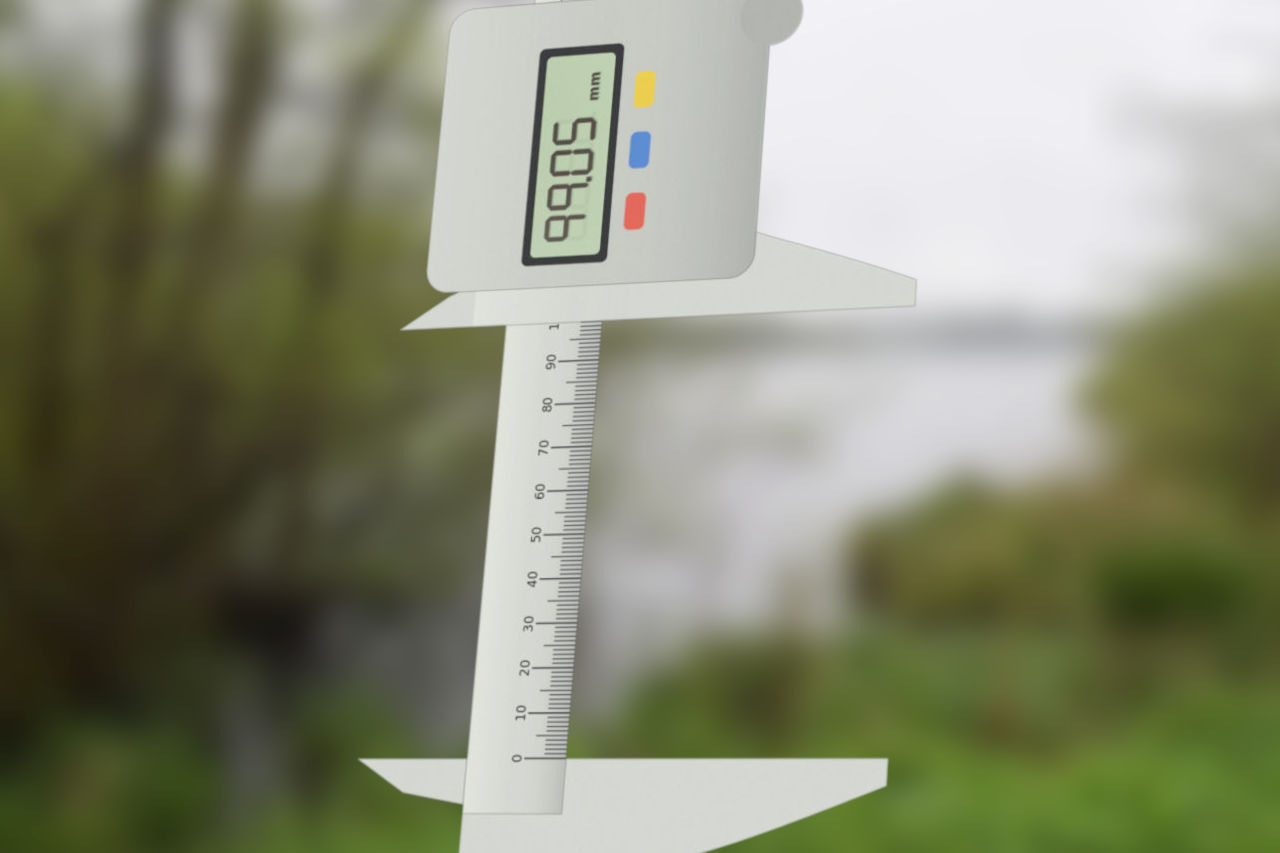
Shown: 99.05,mm
